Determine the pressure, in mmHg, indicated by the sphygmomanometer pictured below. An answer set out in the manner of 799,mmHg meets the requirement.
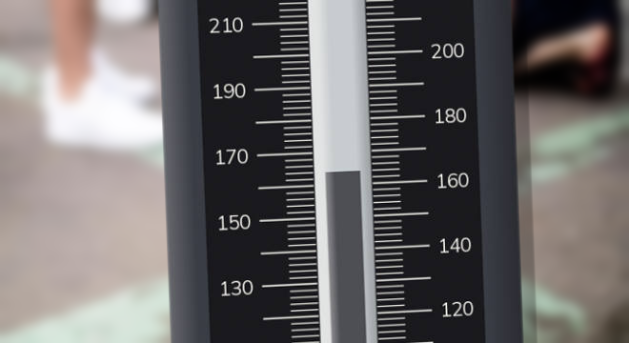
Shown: 164,mmHg
